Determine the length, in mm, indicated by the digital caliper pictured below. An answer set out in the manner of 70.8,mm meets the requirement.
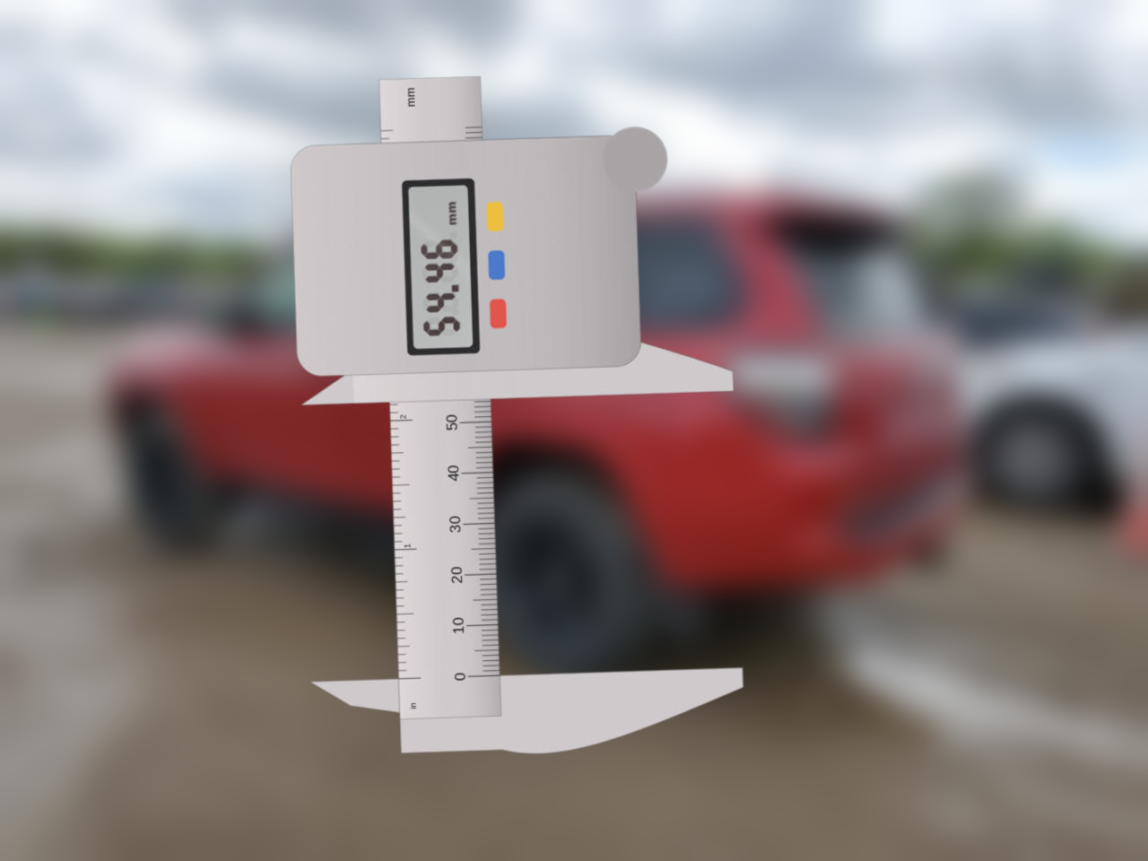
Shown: 54.46,mm
